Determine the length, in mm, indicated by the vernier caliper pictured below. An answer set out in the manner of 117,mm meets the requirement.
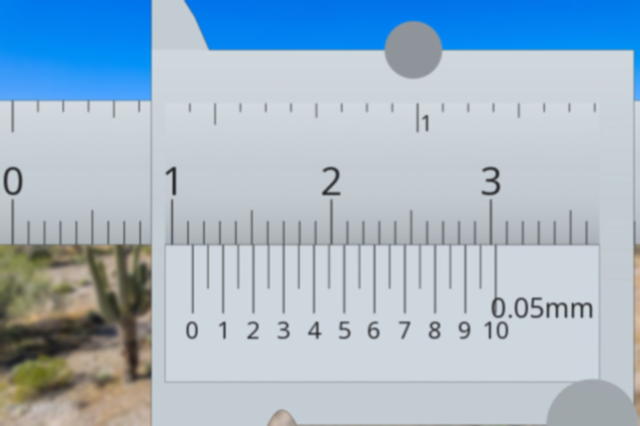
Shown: 11.3,mm
